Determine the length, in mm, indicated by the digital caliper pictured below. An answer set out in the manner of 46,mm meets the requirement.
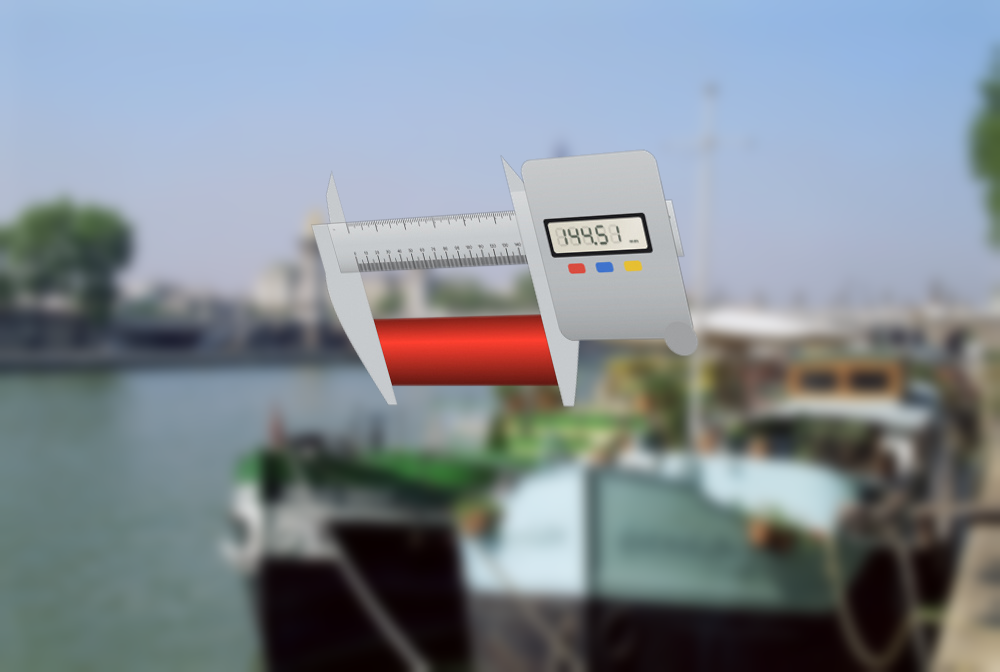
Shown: 144.51,mm
